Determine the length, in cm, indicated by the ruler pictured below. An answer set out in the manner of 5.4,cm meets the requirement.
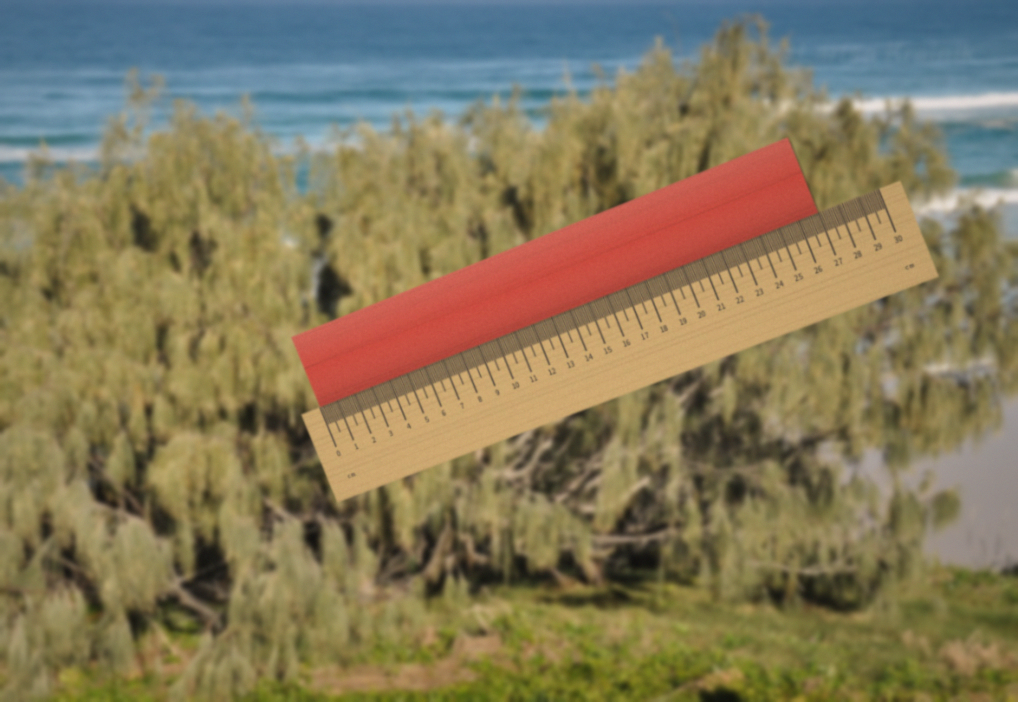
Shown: 27,cm
